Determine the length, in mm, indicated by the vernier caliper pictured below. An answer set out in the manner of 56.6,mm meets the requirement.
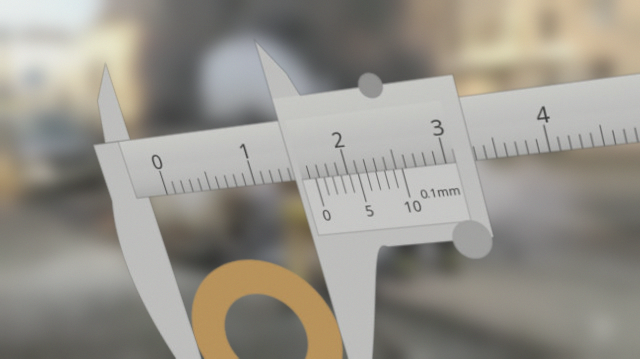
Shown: 16.6,mm
